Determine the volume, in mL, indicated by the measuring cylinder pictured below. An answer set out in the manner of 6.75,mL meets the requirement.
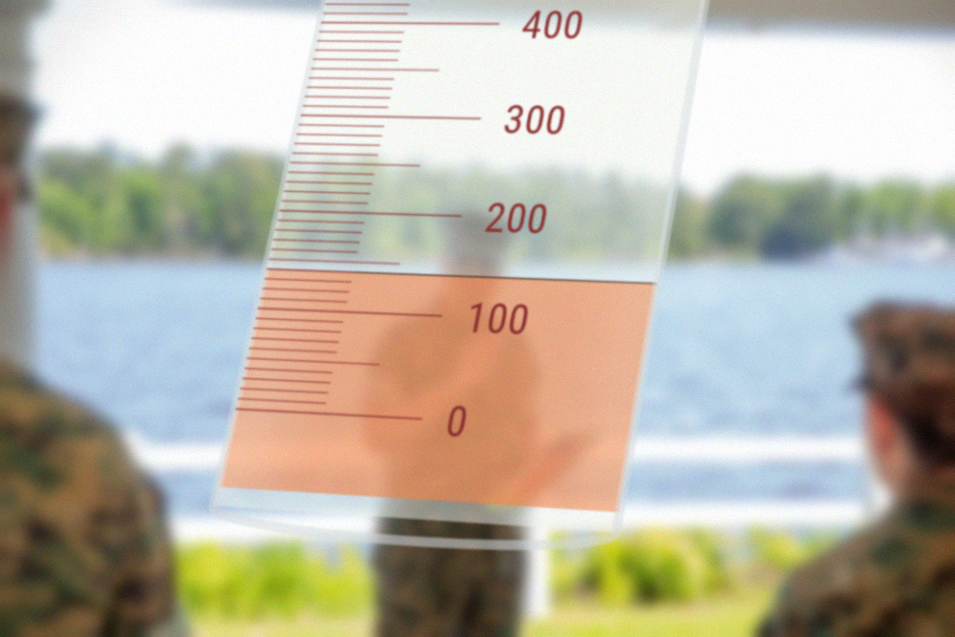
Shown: 140,mL
